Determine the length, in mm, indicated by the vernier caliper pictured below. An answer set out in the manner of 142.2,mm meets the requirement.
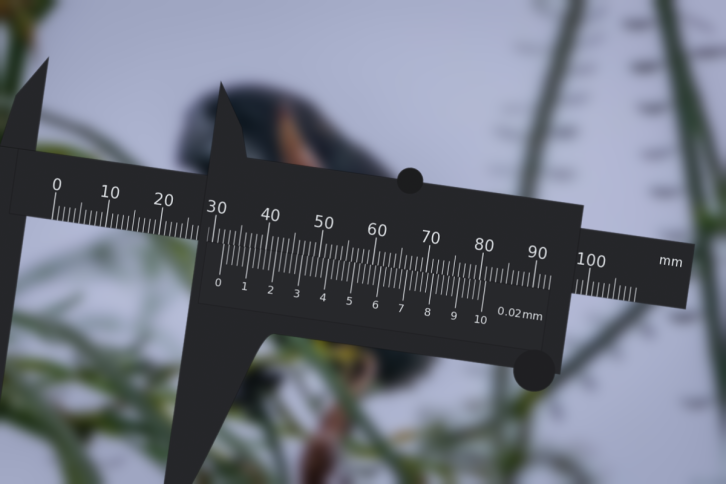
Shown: 32.2,mm
